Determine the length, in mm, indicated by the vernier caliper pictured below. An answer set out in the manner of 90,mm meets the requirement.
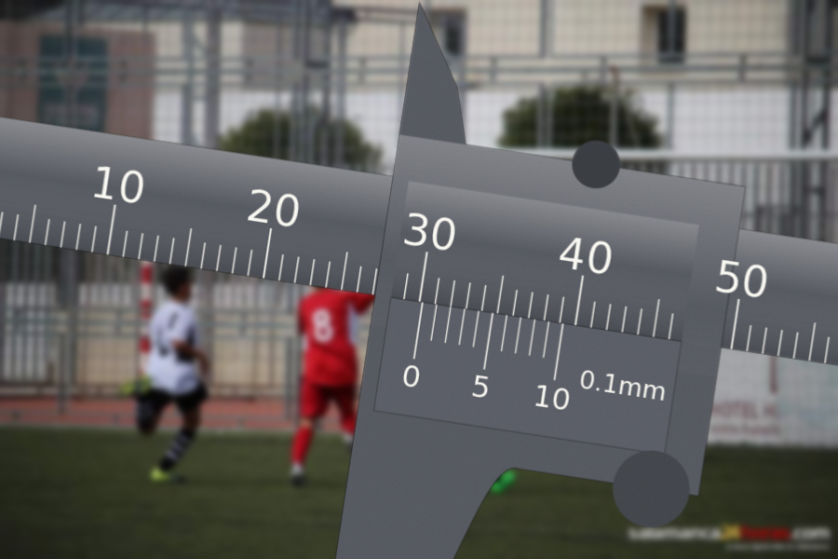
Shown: 30.2,mm
